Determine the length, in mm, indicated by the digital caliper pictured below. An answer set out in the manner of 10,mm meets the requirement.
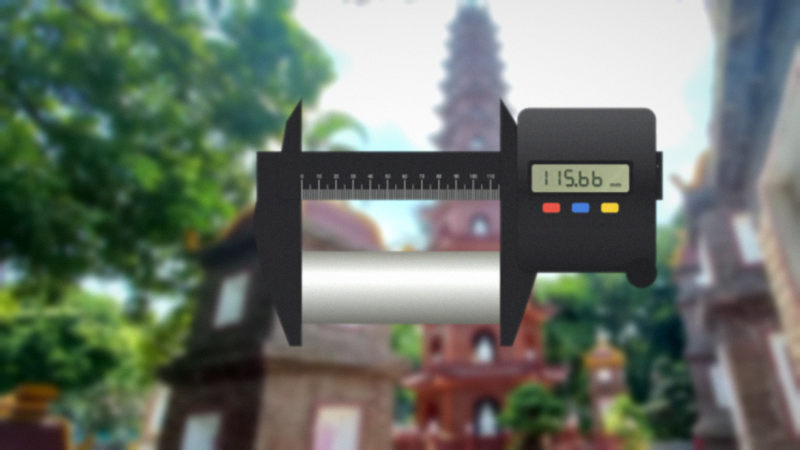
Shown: 115.66,mm
